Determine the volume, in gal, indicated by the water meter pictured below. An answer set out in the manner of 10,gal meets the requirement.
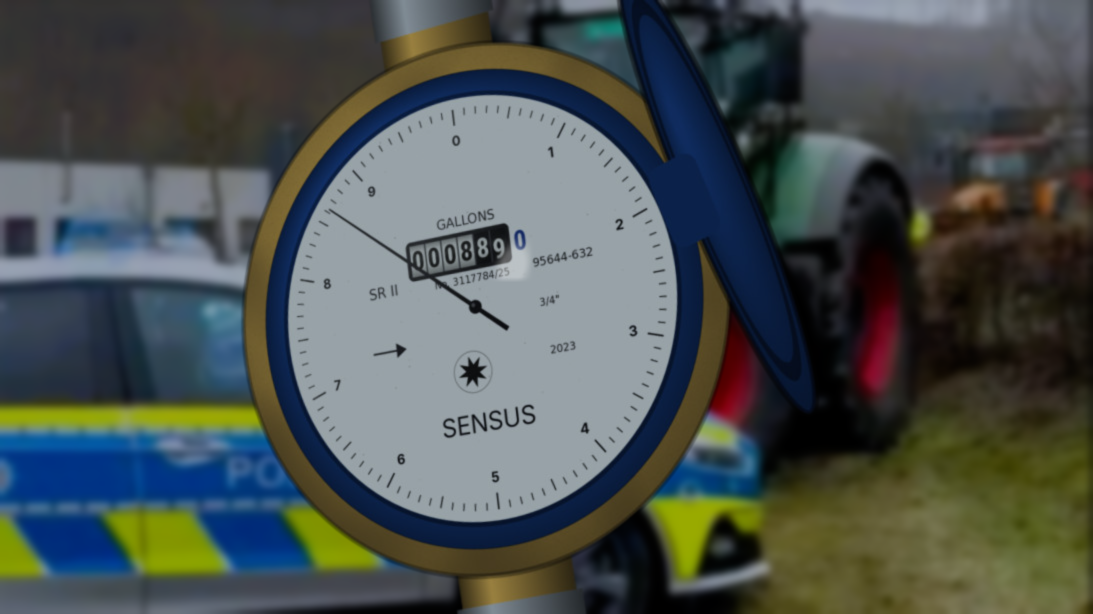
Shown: 8888.6,gal
